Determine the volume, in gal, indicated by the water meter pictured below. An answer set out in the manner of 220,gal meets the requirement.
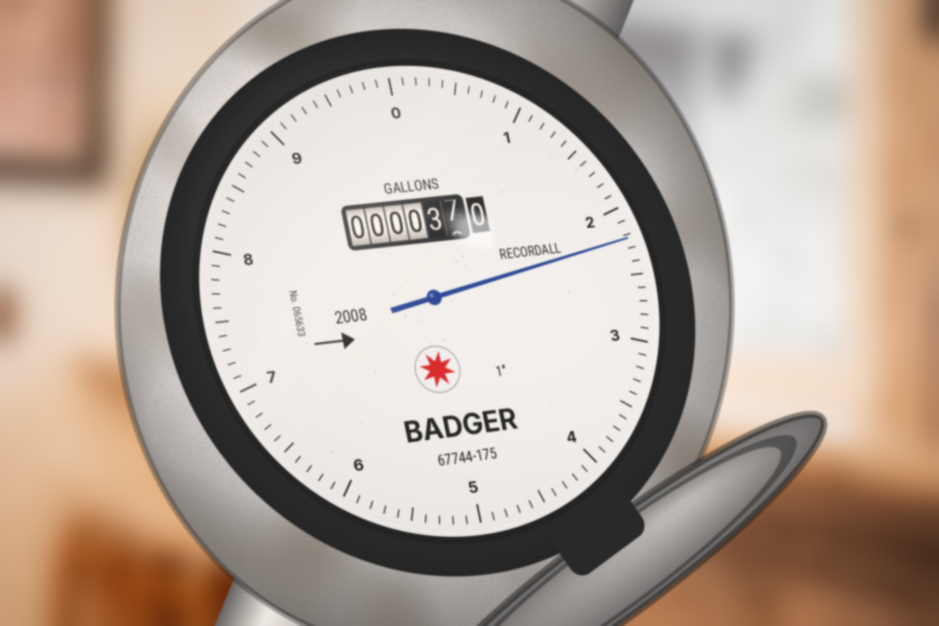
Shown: 372.2,gal
